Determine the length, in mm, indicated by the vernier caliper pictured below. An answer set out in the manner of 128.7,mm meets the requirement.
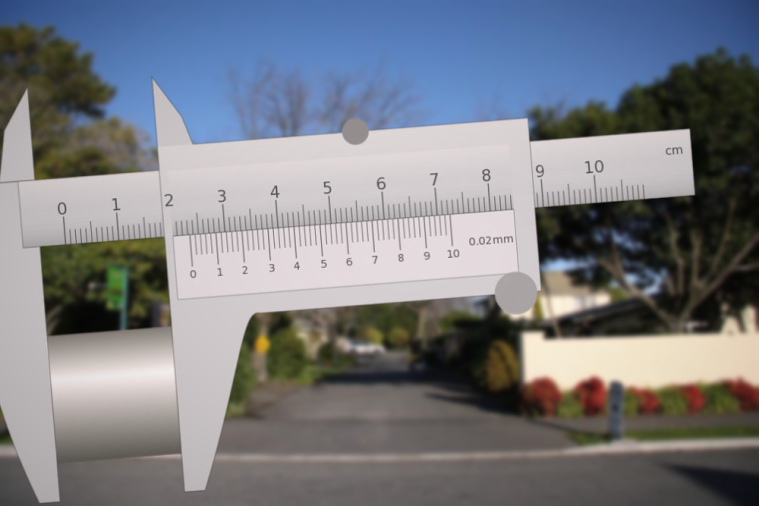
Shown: 23.4,mm
